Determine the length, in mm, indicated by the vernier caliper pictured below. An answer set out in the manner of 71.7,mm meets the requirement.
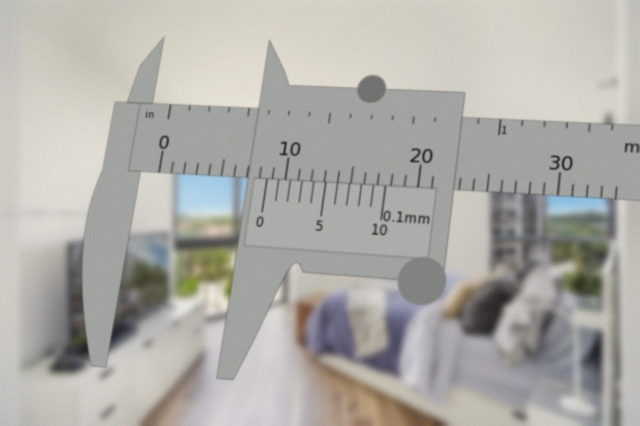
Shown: 8.6,mm
